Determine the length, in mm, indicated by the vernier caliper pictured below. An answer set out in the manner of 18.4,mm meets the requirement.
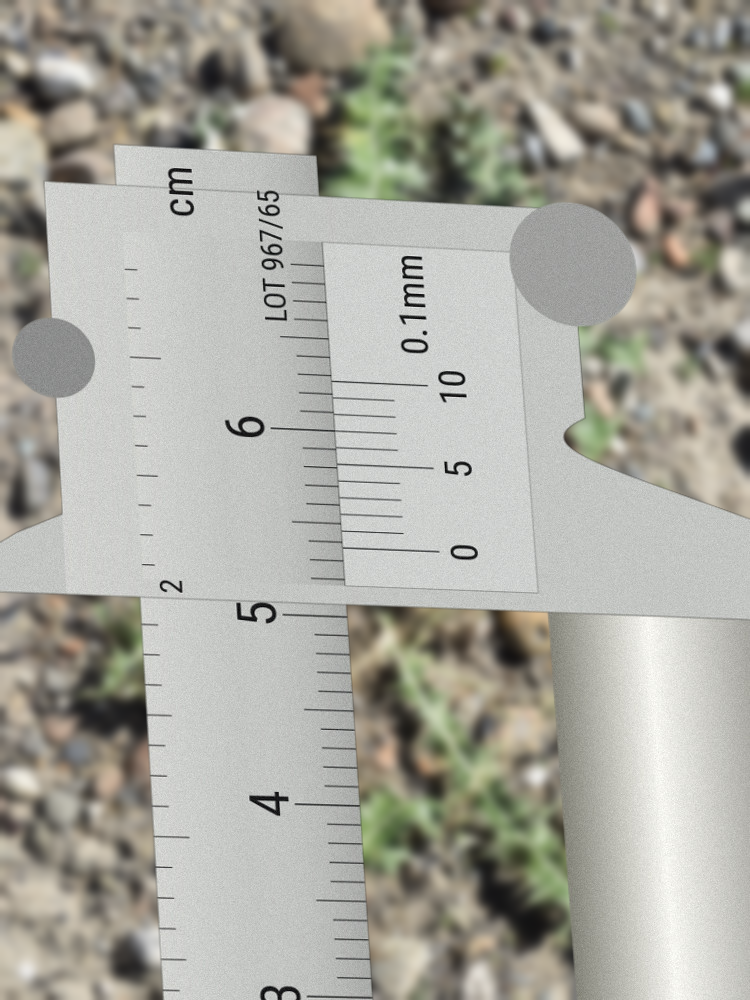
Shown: 53.7,mm
